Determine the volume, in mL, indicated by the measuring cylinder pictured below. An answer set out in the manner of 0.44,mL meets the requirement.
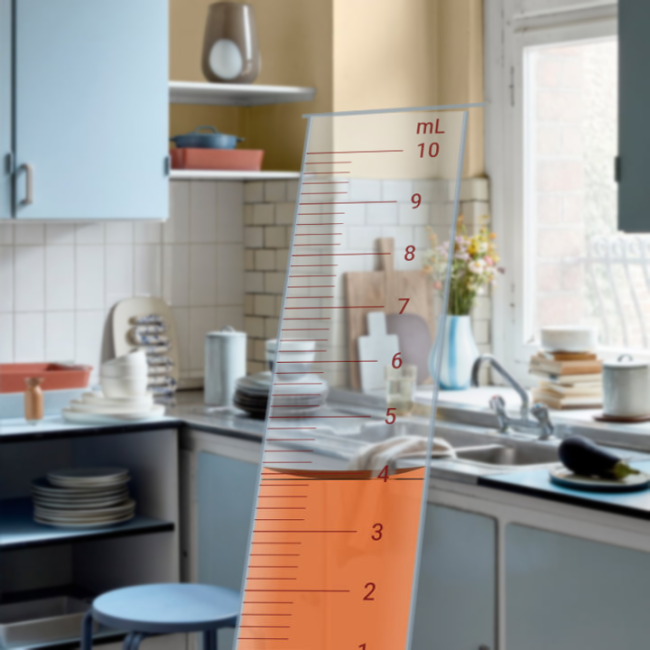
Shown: 3.9,mL
